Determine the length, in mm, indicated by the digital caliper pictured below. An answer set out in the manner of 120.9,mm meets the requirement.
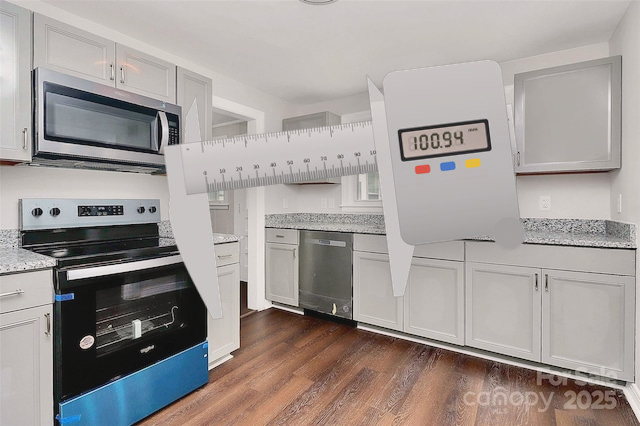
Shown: 100.94,mm
